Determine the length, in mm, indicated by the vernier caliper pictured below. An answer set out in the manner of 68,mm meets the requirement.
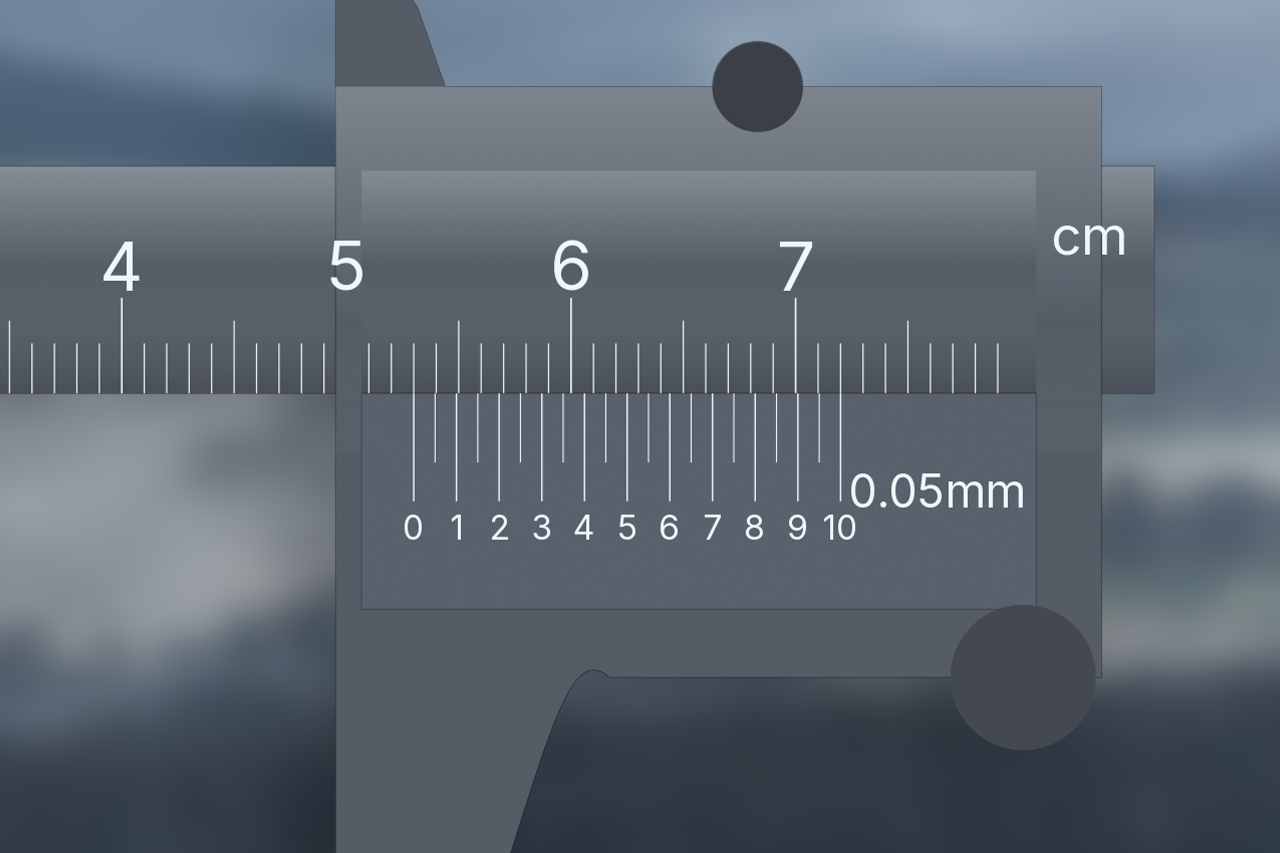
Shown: 53.0,mm
